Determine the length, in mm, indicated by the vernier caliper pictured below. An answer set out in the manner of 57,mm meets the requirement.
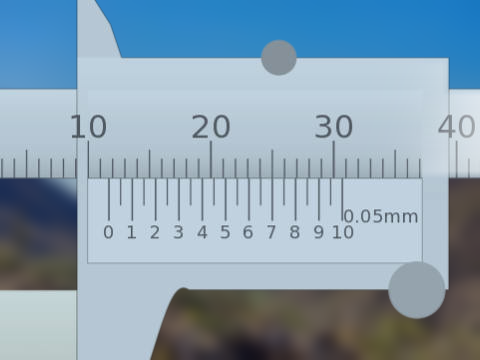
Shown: 11.7,mm
